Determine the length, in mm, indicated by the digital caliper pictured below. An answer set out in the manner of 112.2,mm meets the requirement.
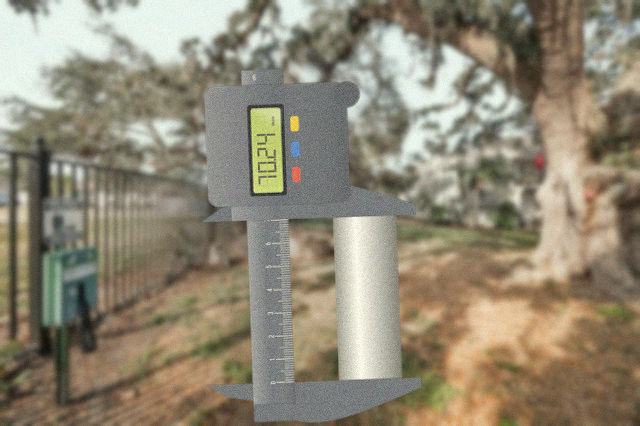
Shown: 70.24,mm
